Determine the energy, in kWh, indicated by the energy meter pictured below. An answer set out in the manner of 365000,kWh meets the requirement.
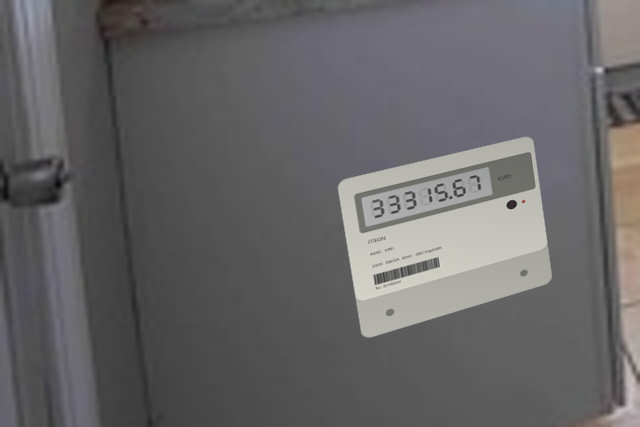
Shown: 33315.67,kWh
